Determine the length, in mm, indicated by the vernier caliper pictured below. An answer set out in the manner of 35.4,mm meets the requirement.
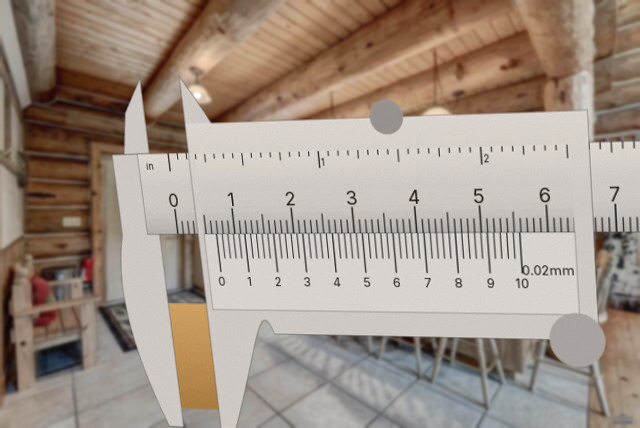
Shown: 6.8,mm
